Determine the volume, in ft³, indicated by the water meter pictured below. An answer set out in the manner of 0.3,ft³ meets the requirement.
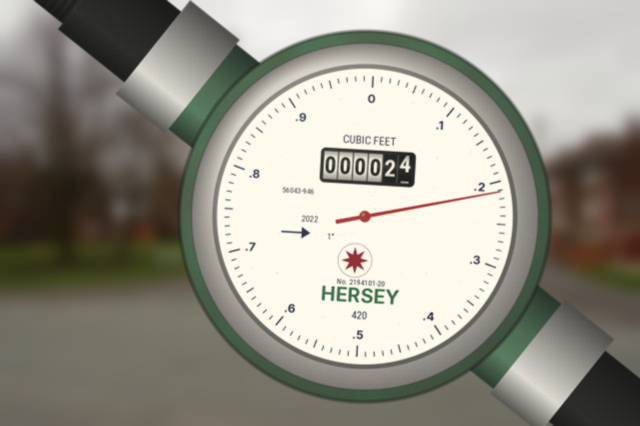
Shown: 24.21,ft³
